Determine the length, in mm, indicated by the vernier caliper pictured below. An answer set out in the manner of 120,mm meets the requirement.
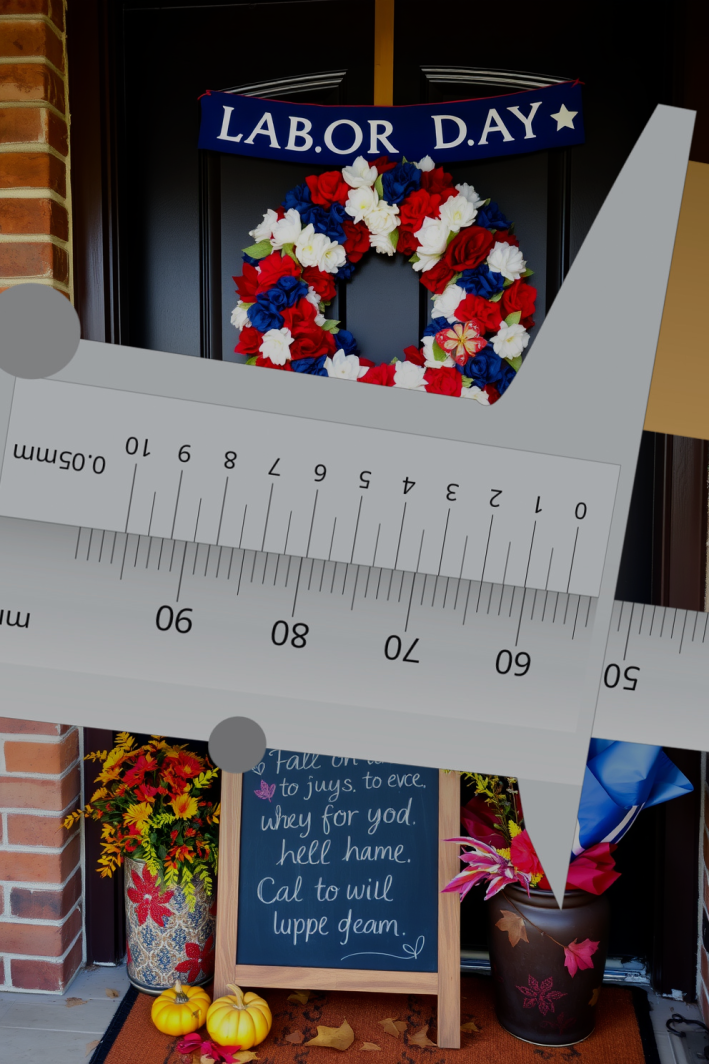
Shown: 56.2,mm
